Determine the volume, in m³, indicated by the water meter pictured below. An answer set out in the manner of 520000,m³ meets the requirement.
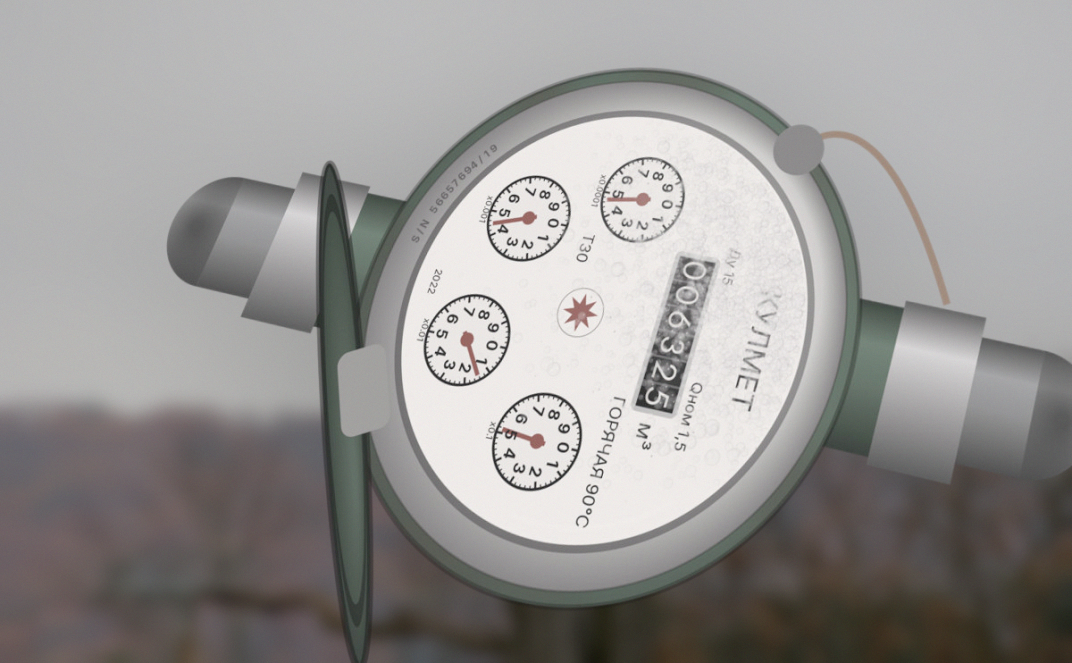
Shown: 6325.5144,m³
